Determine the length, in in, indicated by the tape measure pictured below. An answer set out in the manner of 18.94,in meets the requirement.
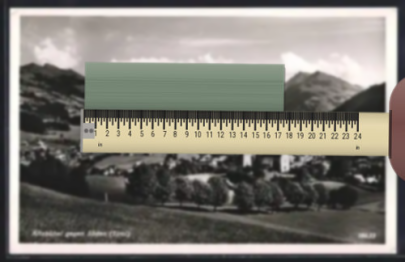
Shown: 17.5,in
